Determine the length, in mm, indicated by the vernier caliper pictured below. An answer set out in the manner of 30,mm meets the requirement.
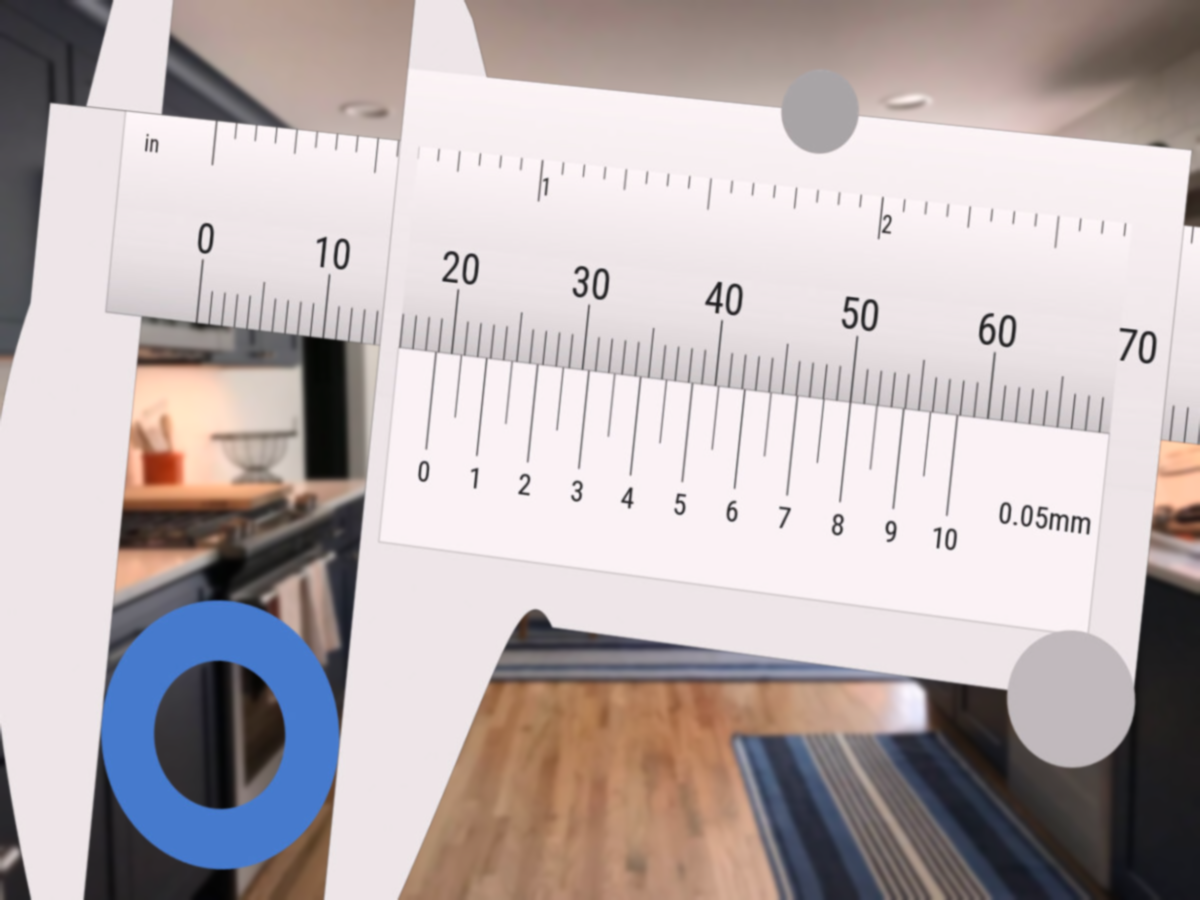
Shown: 18.8,mm
